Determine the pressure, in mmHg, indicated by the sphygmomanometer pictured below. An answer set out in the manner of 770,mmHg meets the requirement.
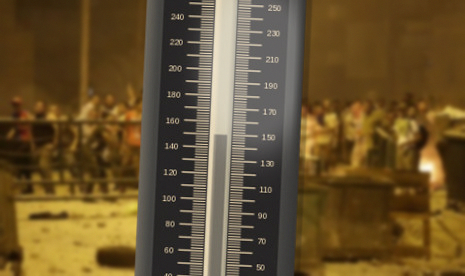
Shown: 150,mmHg
